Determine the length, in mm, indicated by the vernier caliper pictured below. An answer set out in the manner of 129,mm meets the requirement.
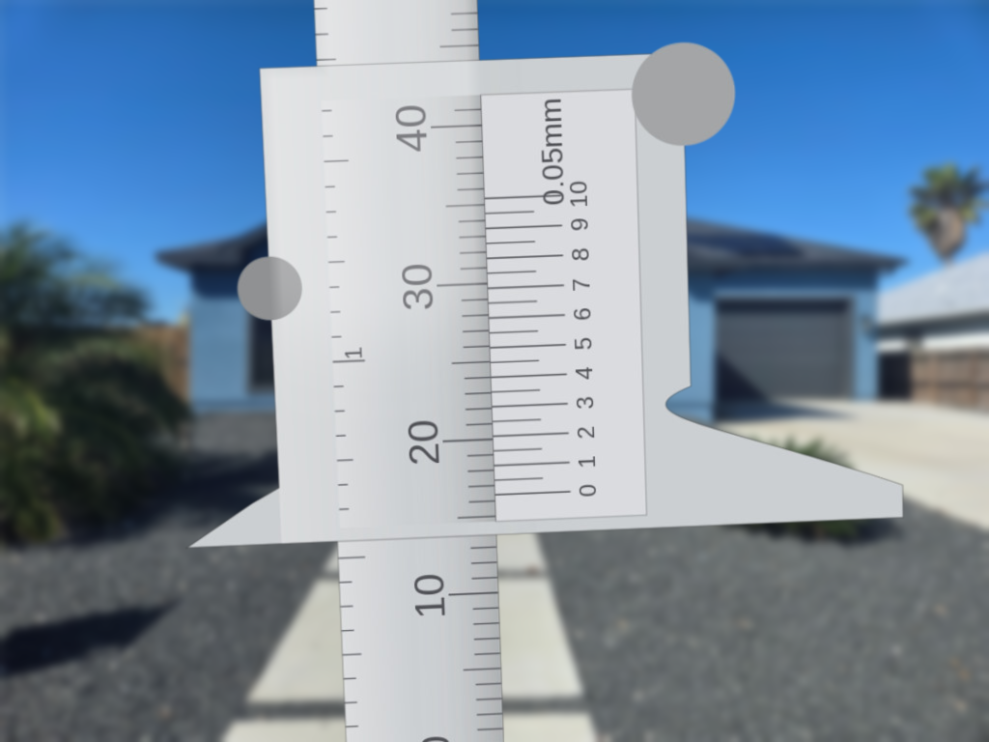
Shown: 16.4,mm
